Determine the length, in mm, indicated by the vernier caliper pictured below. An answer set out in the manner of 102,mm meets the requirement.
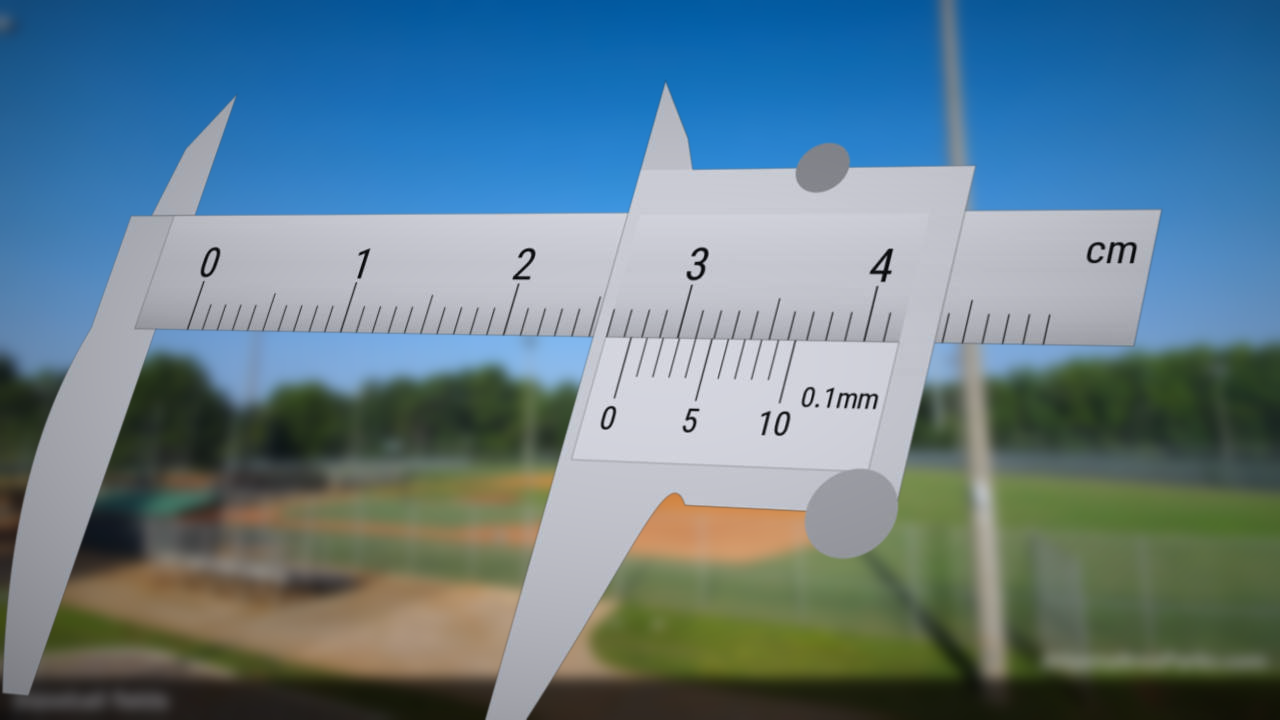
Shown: 27.4,mm
